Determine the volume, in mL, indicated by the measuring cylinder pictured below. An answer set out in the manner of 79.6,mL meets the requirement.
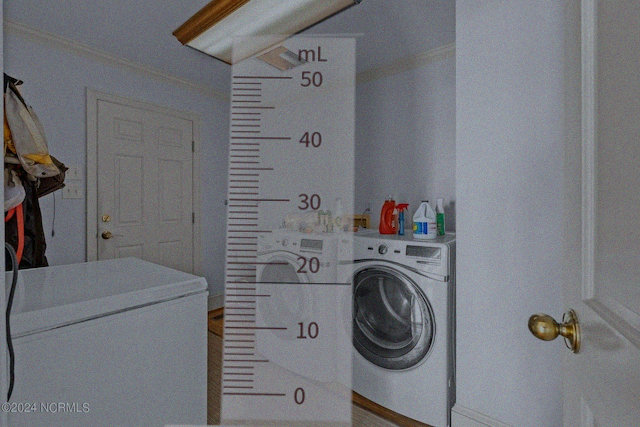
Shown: 17,mL
